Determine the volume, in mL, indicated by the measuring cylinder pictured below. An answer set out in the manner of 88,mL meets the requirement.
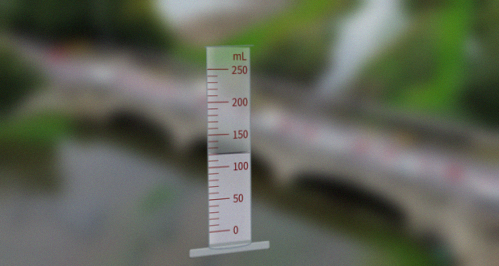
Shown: 120,mL
